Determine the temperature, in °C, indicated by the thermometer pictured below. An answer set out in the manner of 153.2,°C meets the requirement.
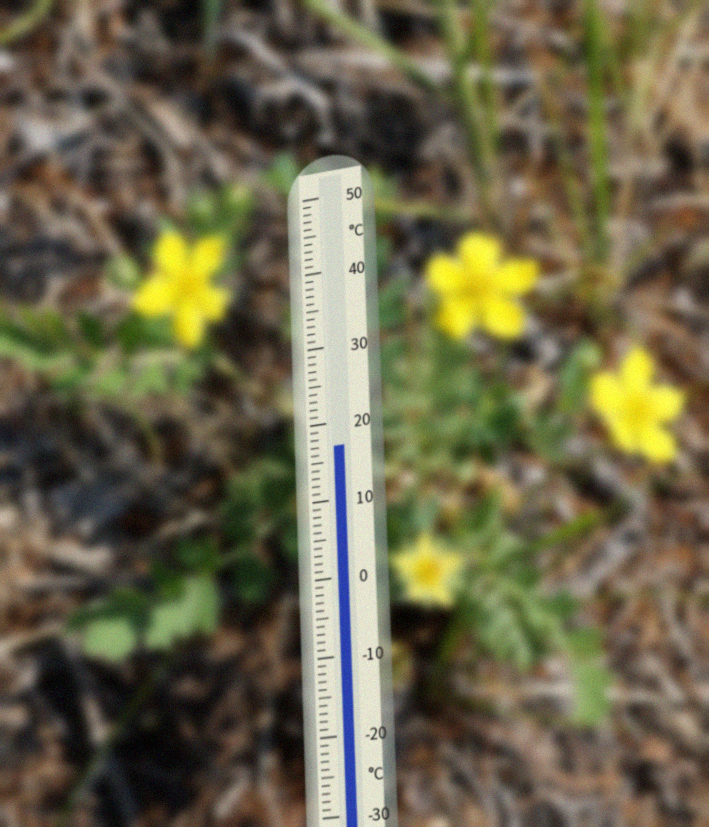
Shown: 17,°C
